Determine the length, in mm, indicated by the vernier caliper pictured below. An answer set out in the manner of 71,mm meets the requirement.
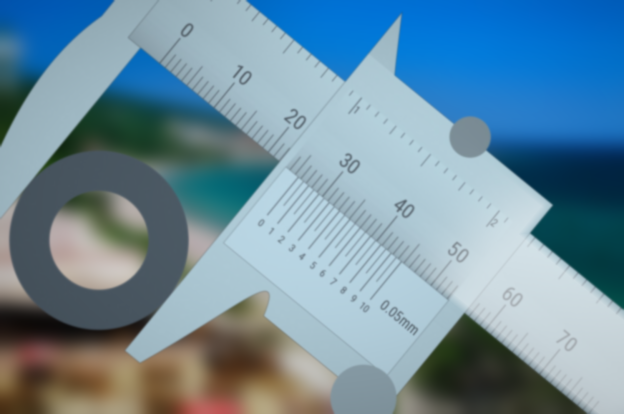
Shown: 25.6,mm
